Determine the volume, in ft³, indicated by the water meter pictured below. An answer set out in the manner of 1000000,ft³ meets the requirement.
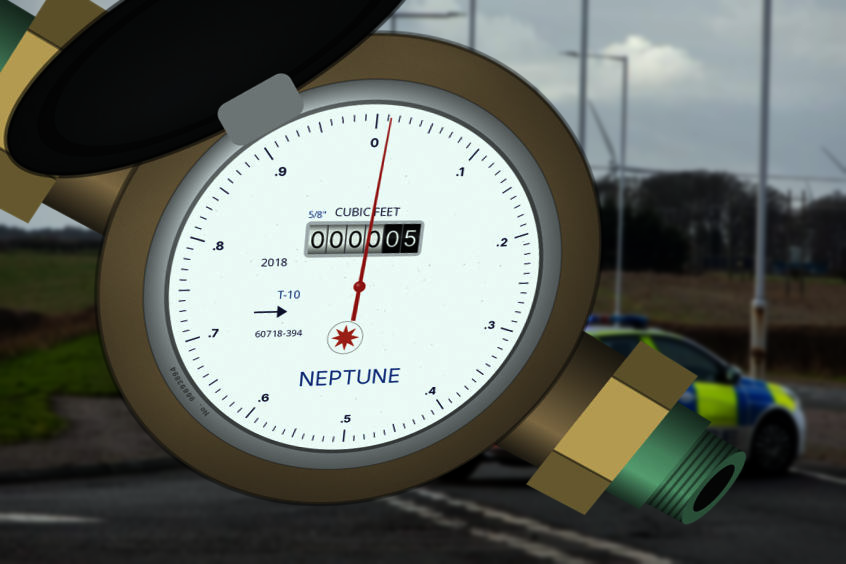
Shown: 5.01,ft³
